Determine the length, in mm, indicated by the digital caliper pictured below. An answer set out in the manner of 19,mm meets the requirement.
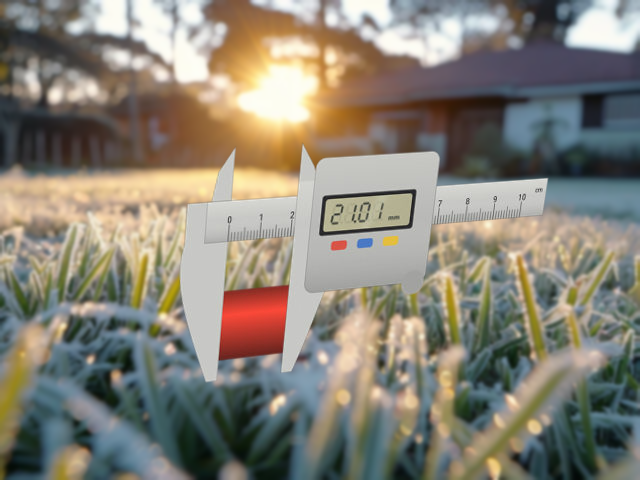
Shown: 21.01,mm
